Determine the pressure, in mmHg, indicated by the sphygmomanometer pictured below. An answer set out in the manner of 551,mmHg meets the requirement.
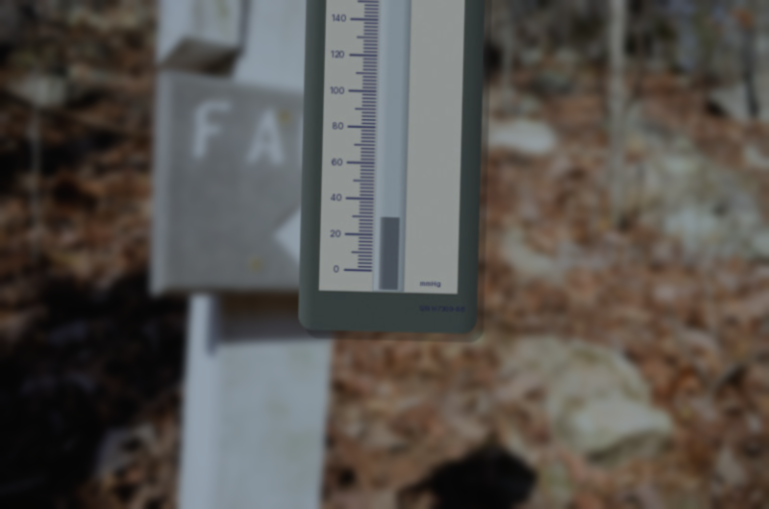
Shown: 30,mmHg
